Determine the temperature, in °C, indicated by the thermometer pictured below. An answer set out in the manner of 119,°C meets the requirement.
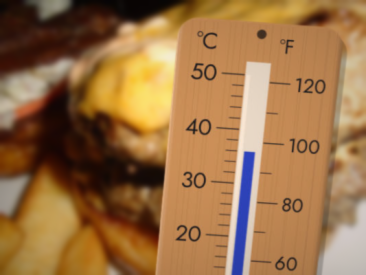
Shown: 36,°C
